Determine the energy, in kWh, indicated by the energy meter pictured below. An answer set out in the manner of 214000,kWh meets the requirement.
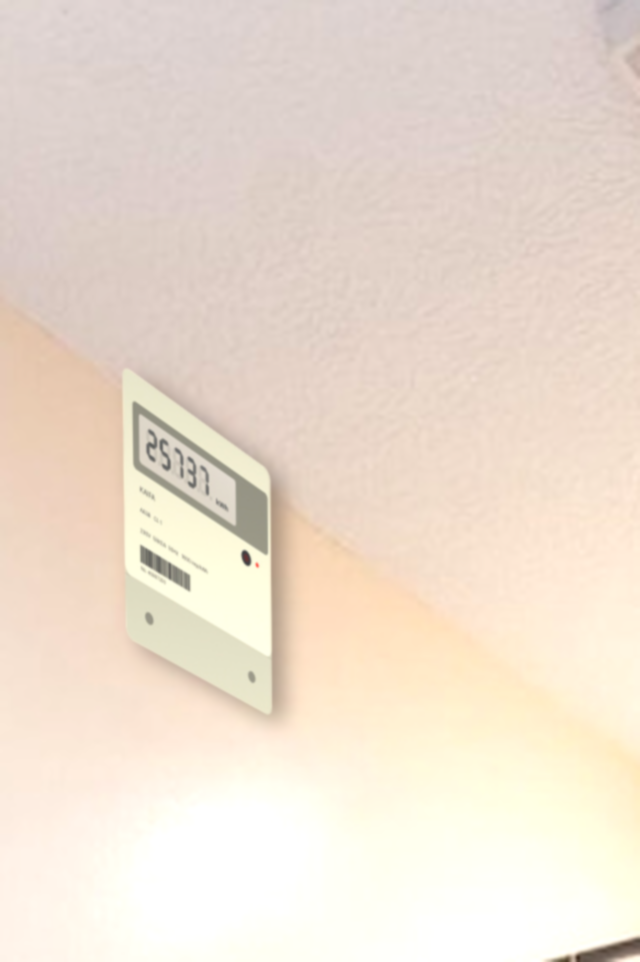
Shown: 25737,kWh
